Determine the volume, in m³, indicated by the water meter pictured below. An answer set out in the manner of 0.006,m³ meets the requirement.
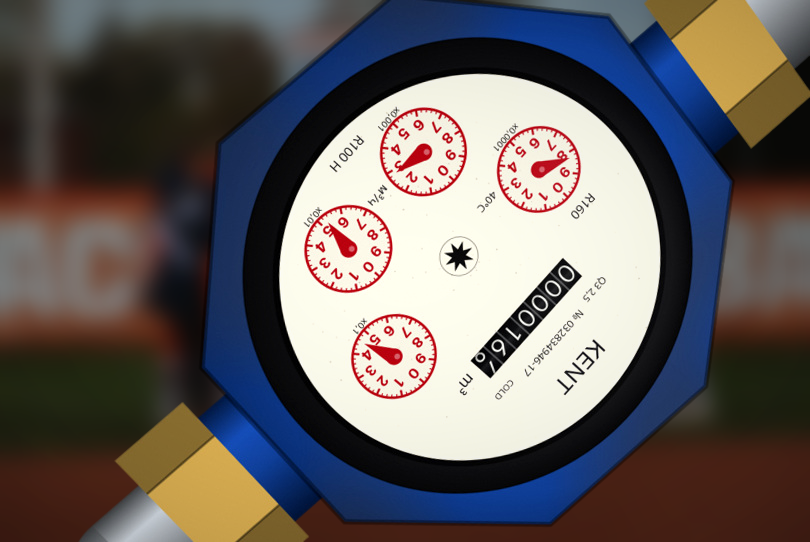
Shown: 167.4528,m³
